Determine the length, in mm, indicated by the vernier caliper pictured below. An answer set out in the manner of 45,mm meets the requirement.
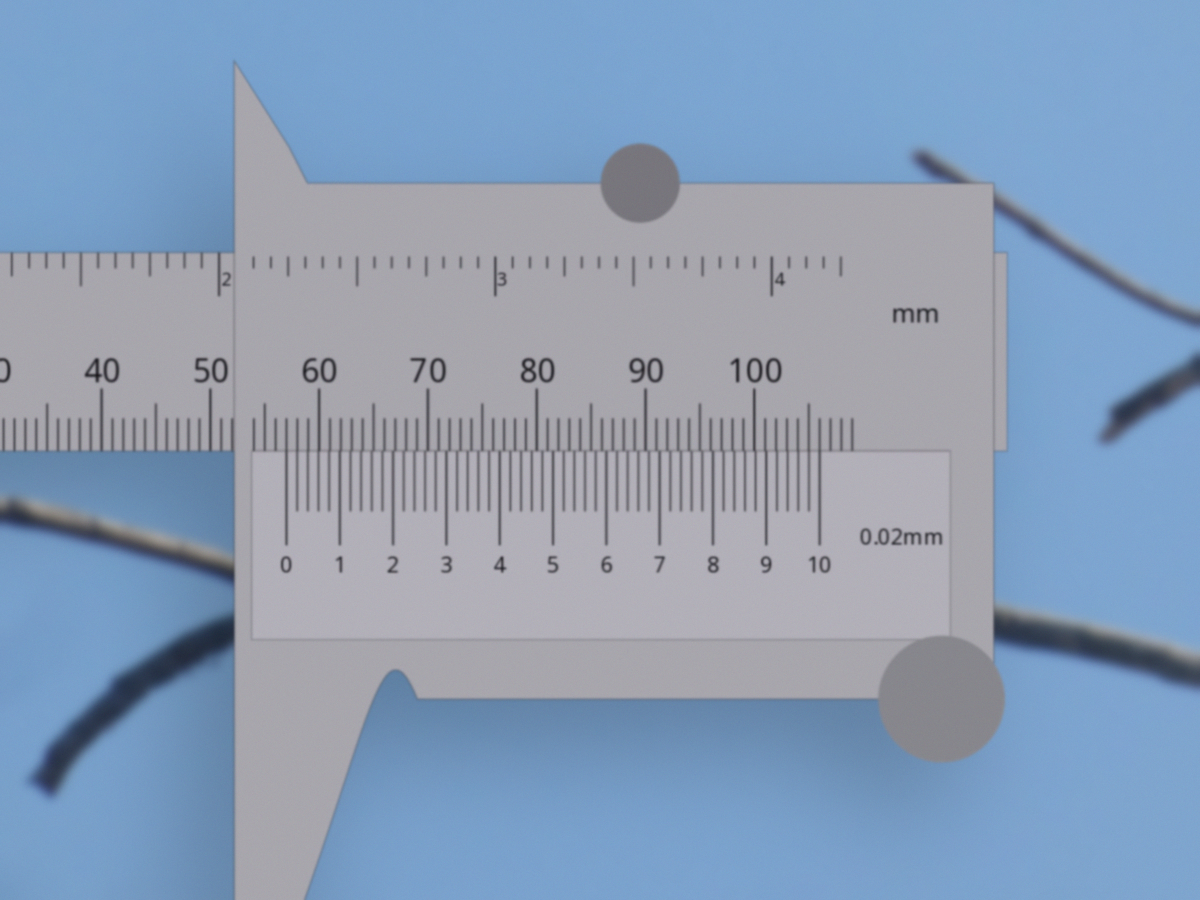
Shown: 57.0,mm
